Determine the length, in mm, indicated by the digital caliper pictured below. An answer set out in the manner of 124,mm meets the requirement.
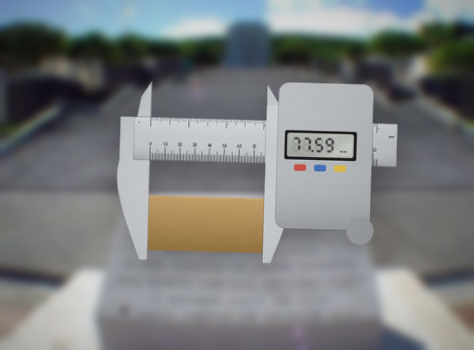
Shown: 77.59,mm
